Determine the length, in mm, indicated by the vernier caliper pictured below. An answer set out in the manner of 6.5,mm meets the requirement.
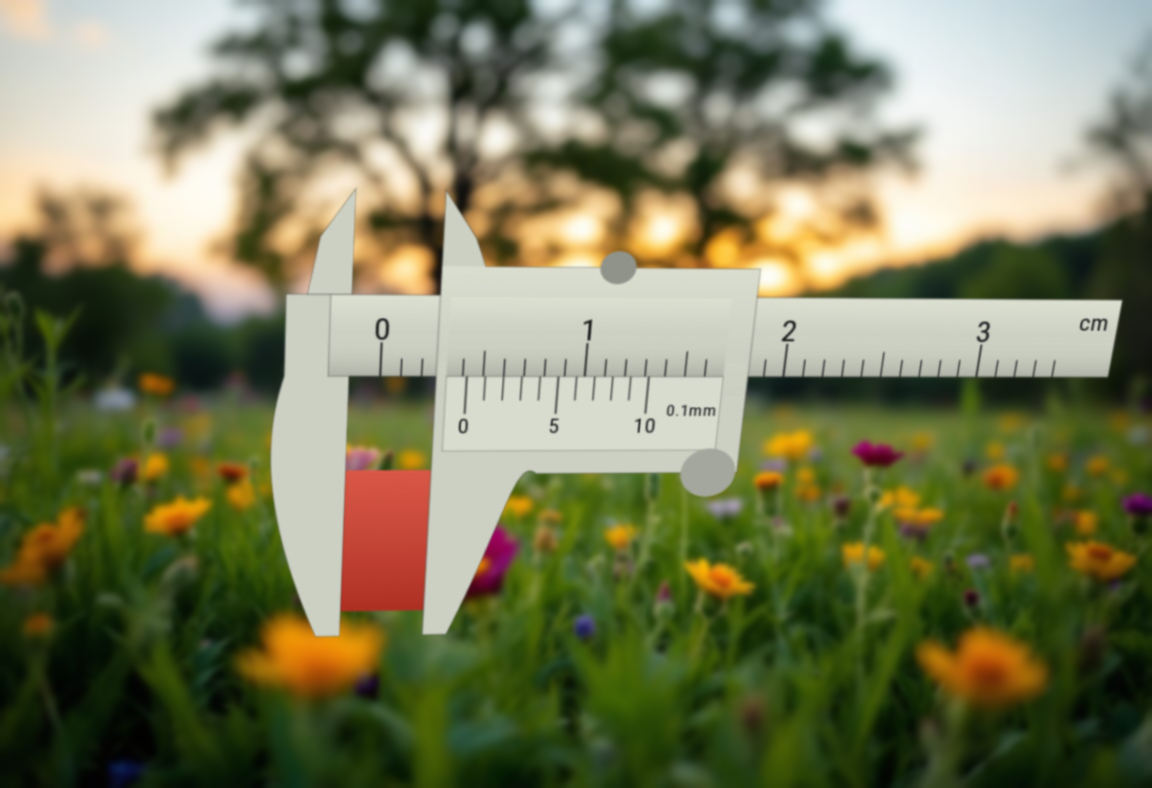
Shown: 4.2,mm
